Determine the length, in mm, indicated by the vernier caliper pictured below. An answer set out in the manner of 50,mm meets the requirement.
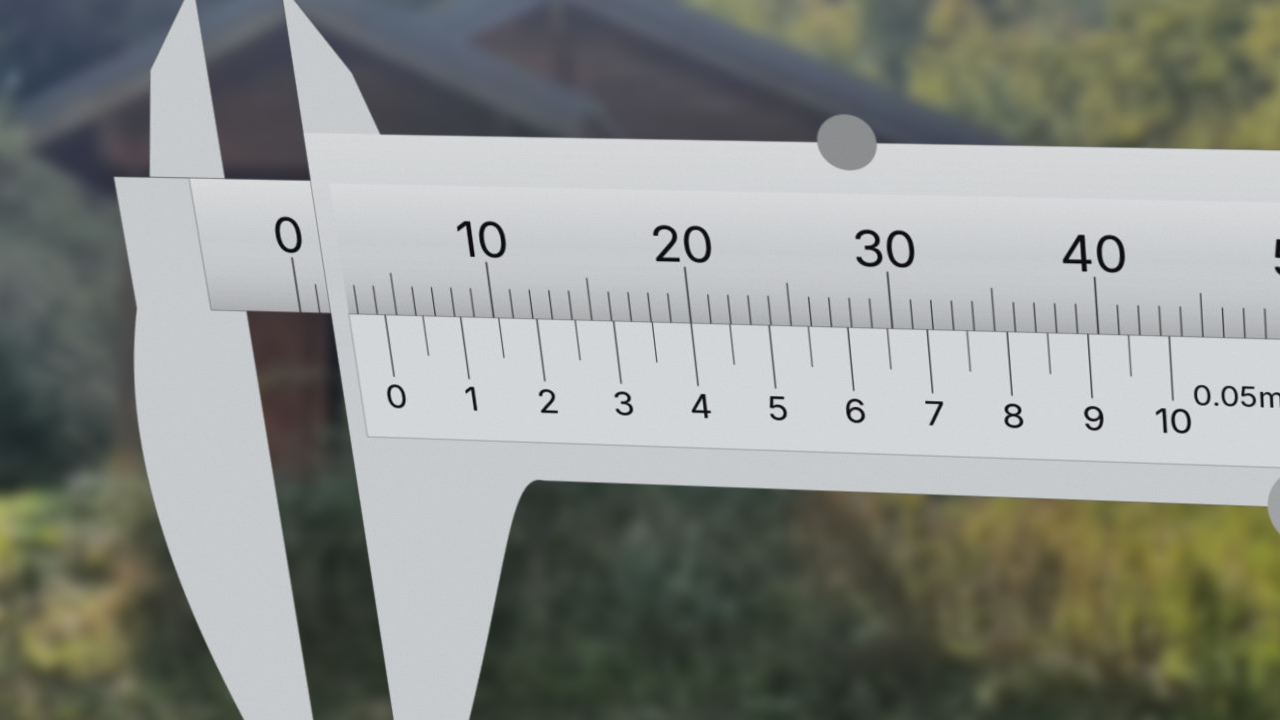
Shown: 4.4,mm
